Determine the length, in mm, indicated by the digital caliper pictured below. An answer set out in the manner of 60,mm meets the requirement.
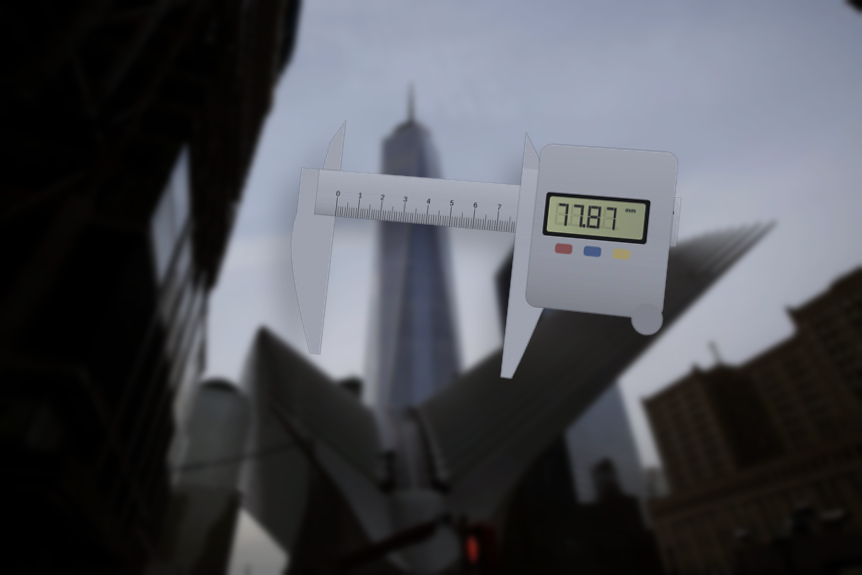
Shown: 77.87,mm
